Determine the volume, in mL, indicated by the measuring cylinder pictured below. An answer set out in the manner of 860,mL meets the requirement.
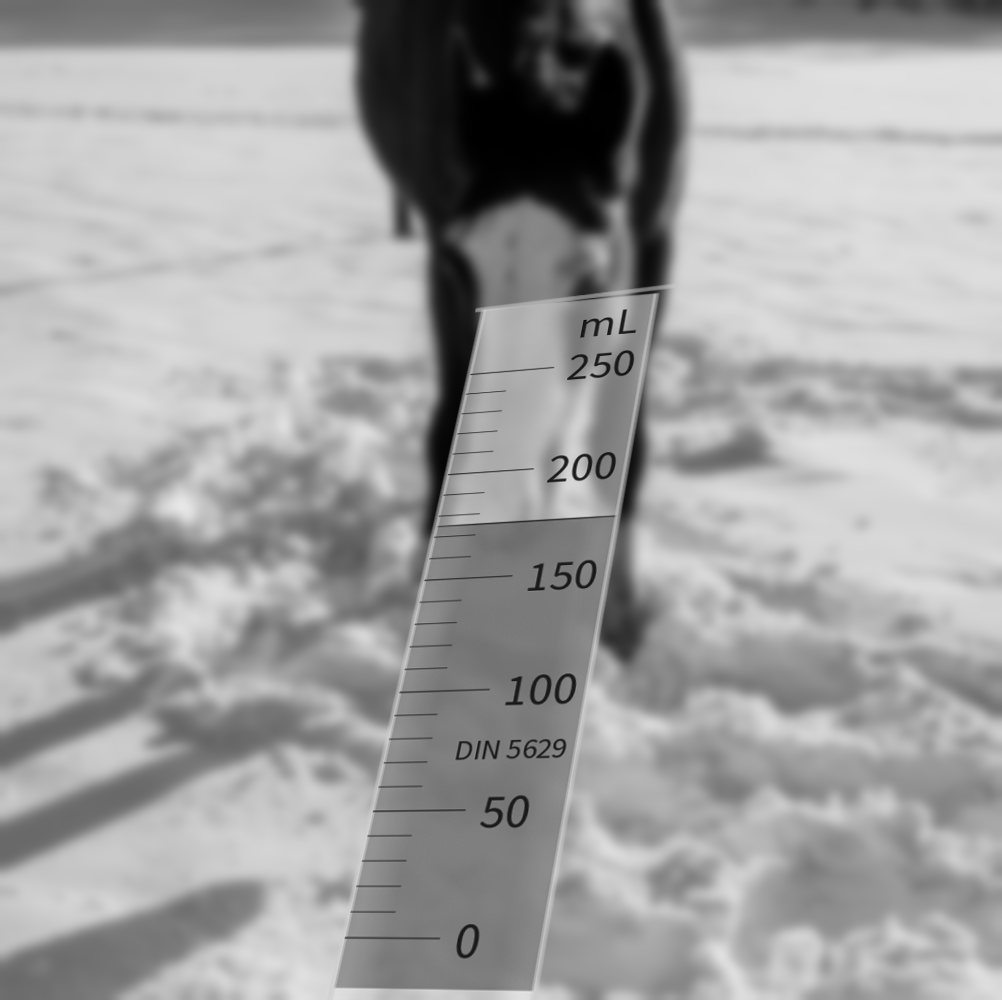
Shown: 175,mL
